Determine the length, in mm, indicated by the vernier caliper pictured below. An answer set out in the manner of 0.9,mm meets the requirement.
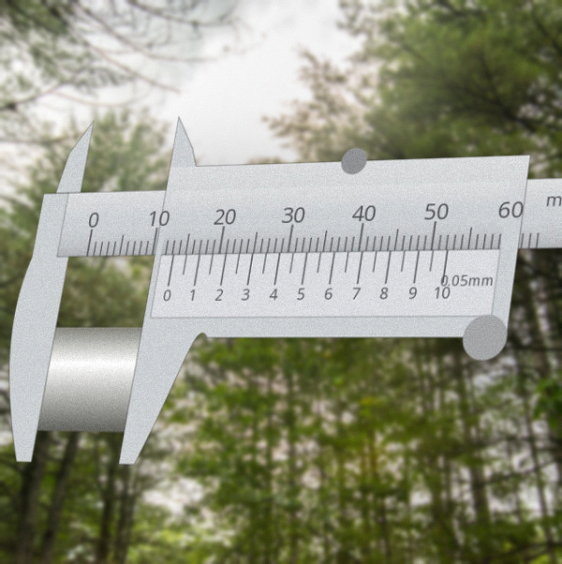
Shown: 13.2,mm
